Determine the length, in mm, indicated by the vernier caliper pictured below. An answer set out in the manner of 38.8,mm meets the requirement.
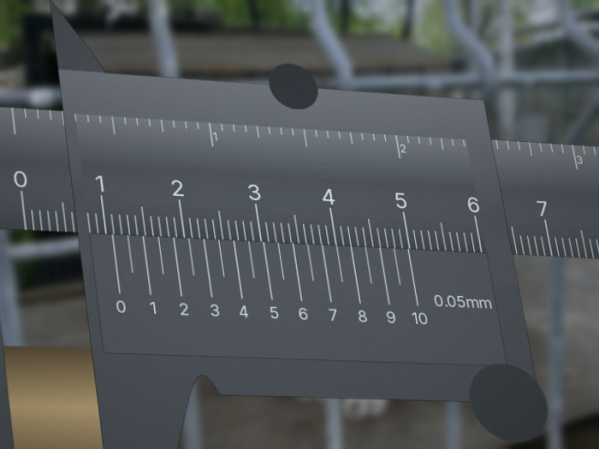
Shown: 10.8,mm
